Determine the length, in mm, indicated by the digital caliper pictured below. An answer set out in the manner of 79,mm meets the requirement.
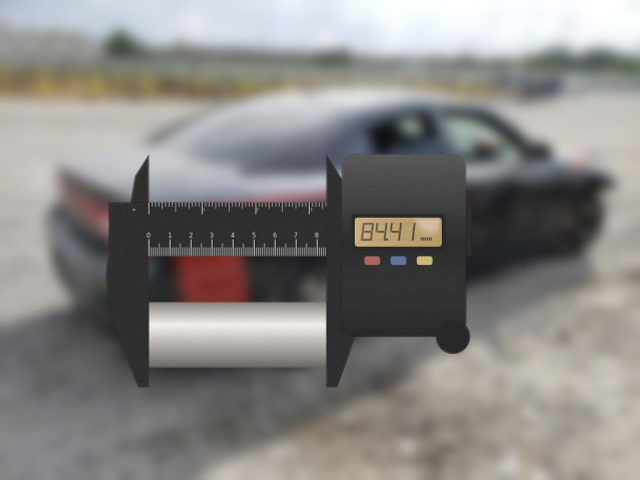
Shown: 84.41,mm
